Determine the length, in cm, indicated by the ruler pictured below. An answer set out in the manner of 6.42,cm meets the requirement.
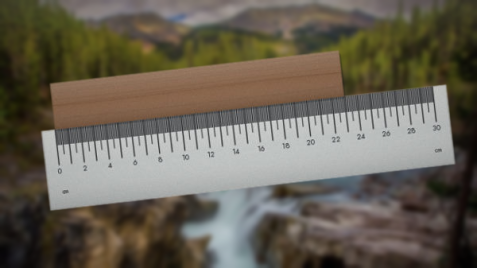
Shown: 23,cm
